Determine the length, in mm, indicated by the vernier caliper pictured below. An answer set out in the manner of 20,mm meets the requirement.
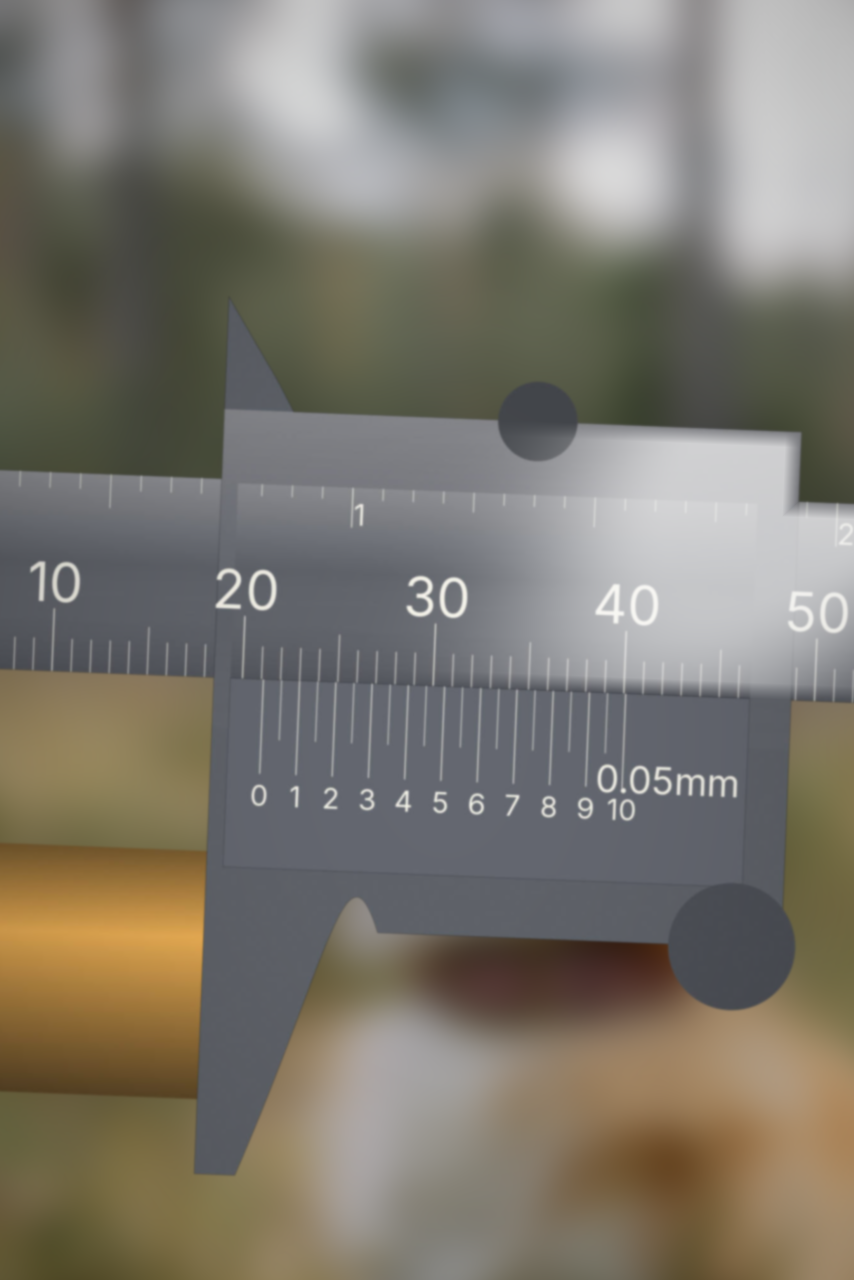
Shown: 21.1,mm
